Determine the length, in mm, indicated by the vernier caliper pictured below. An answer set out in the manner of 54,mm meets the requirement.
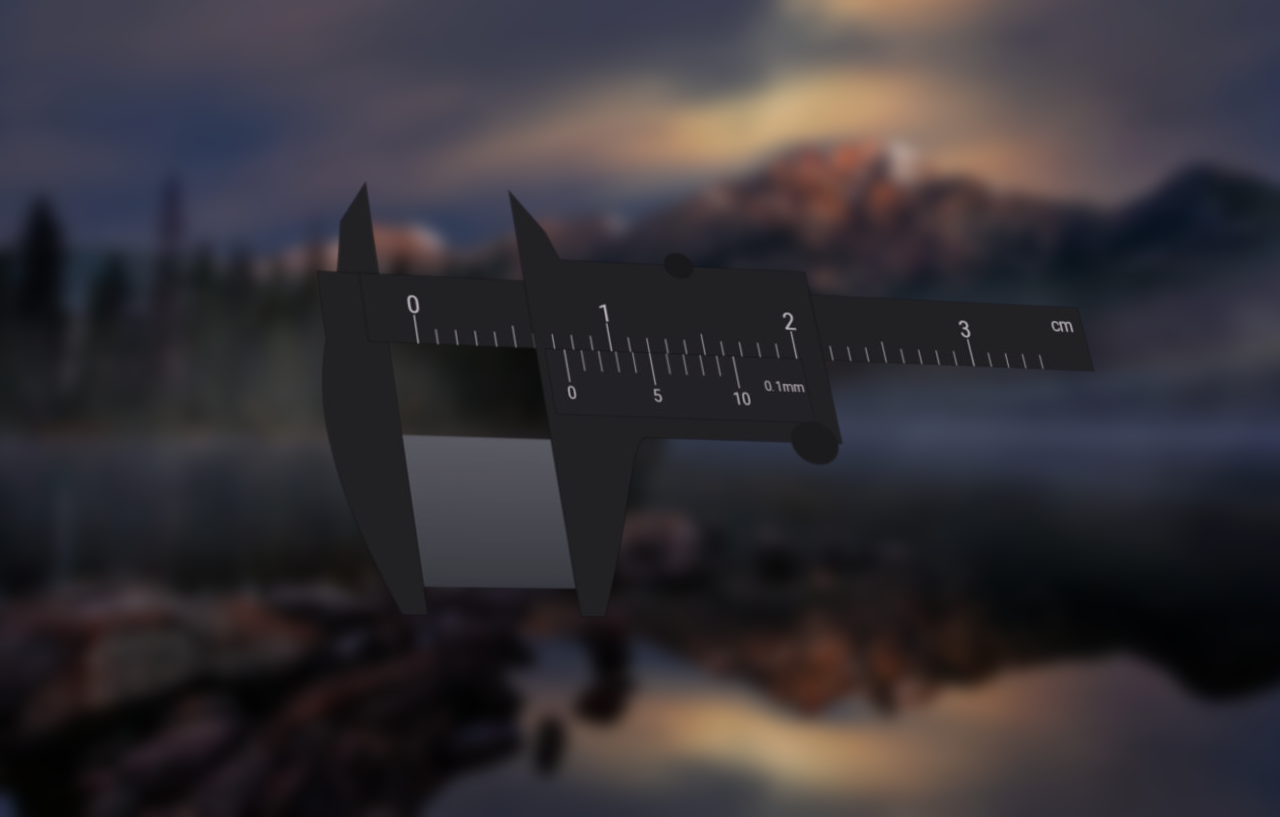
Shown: 7.5,mm
